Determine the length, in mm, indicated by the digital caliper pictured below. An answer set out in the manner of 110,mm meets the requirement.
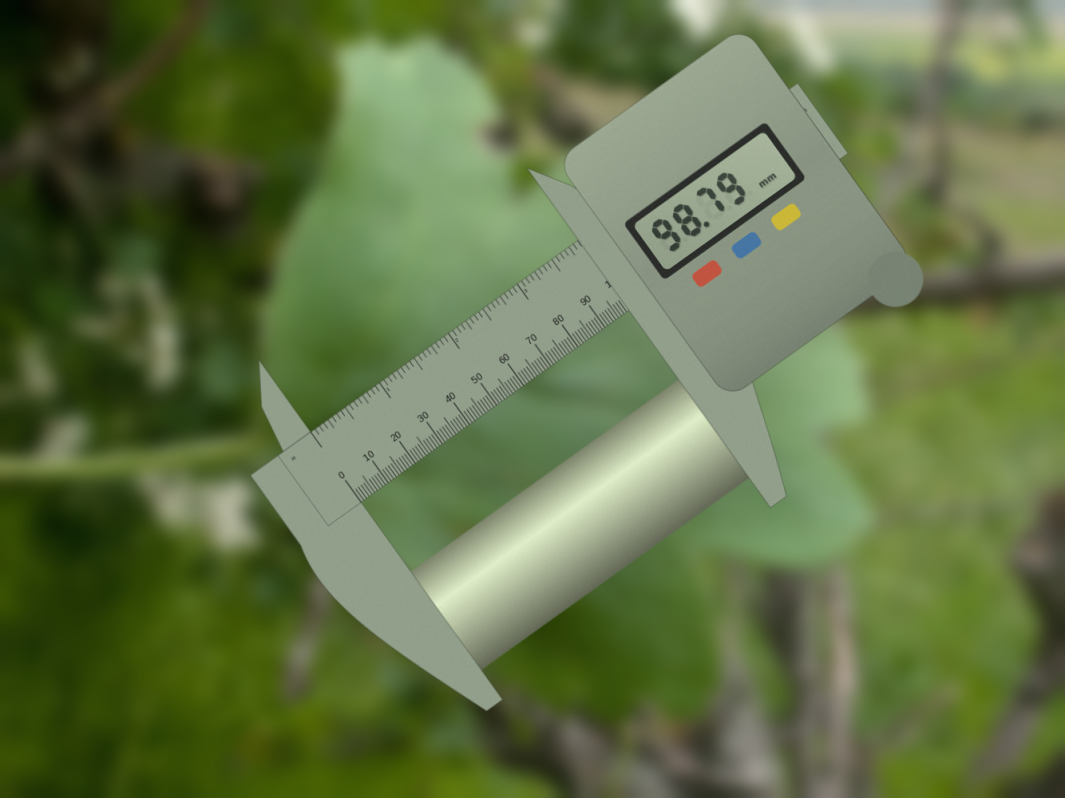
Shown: 98.79,mm
